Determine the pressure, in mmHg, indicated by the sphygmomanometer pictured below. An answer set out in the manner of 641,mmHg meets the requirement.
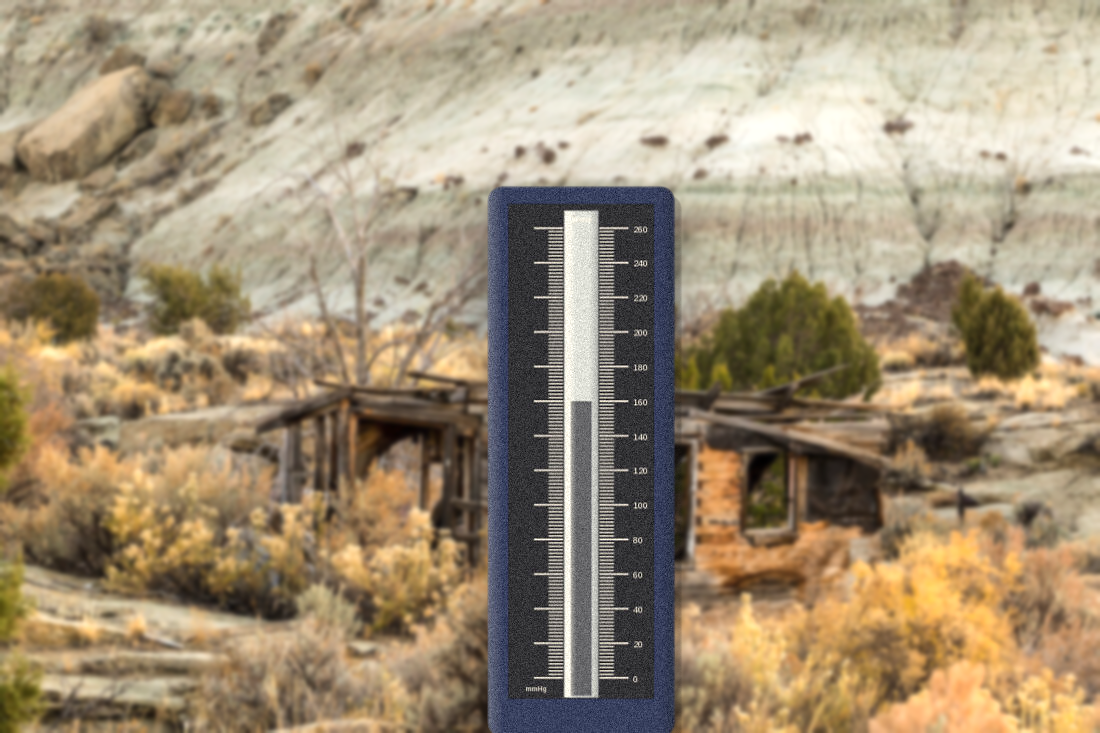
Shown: 160,mmHg
